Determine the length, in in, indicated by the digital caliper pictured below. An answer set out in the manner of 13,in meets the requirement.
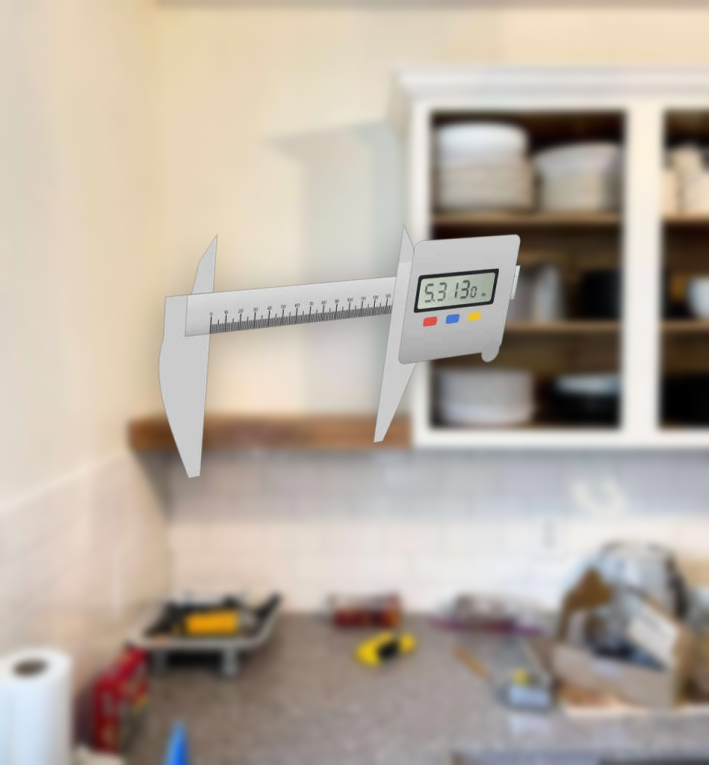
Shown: 5.3130,in
